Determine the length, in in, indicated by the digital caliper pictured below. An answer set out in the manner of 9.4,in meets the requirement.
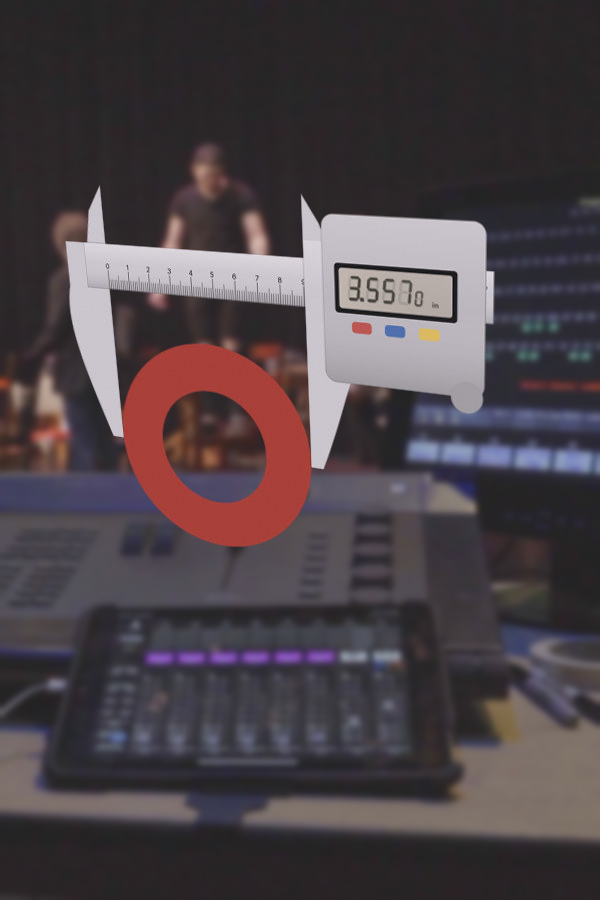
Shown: 3.5570,in
